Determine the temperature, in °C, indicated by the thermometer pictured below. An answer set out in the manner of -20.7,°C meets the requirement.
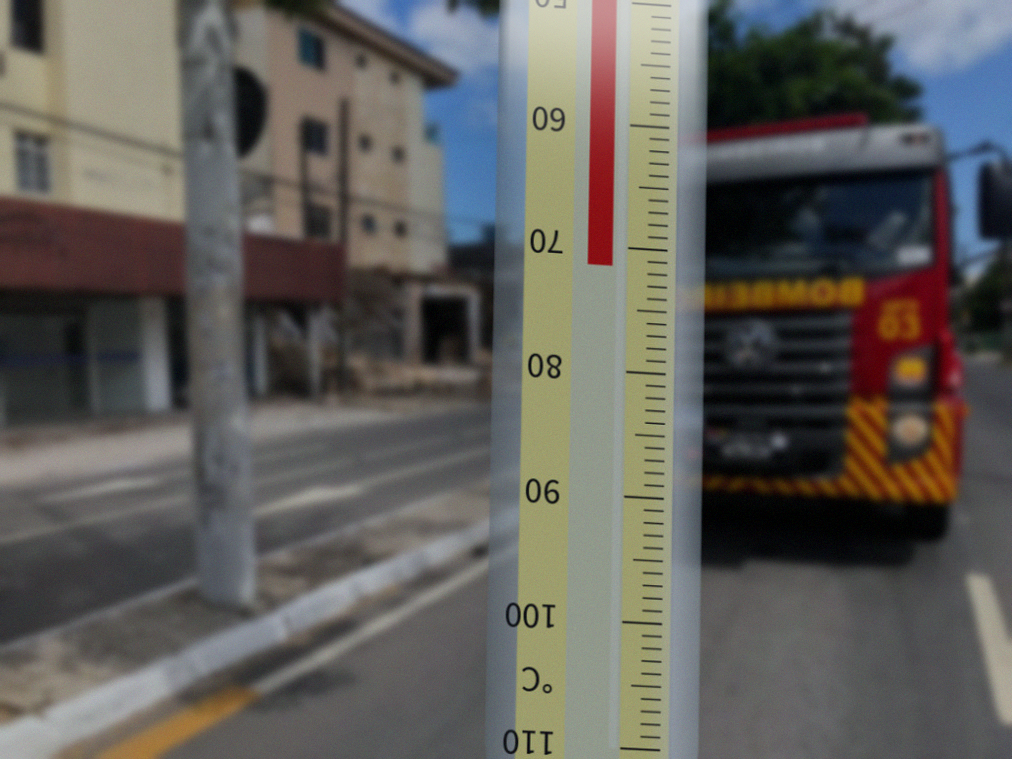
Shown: 71.5,°C
